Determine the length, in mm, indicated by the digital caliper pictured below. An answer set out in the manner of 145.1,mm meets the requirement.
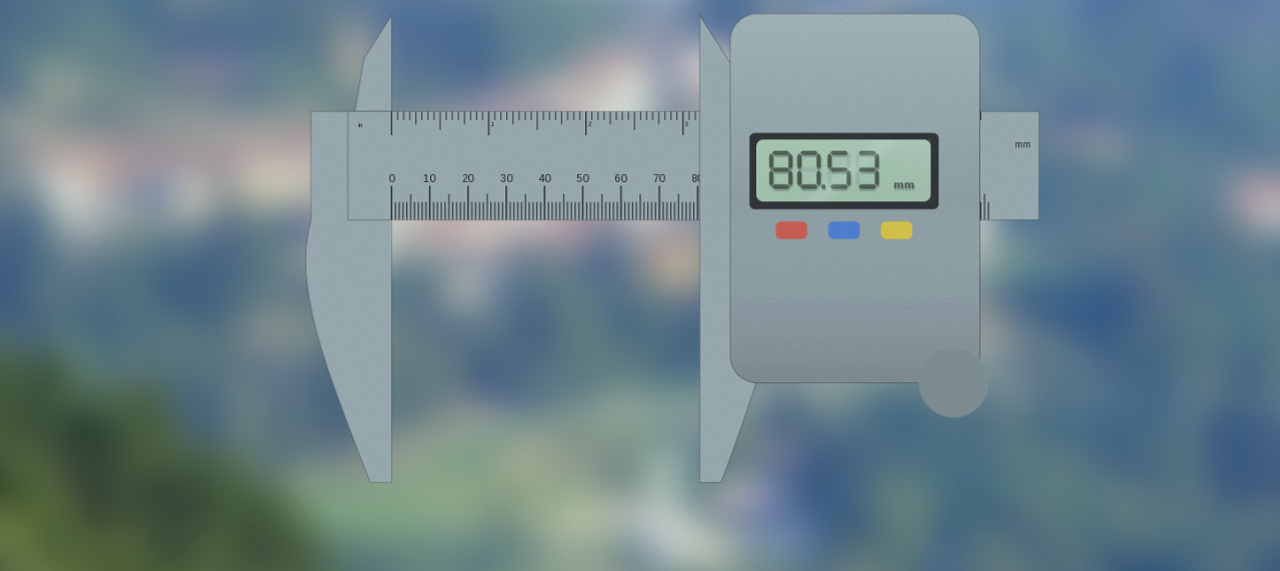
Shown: 80.53,mm
